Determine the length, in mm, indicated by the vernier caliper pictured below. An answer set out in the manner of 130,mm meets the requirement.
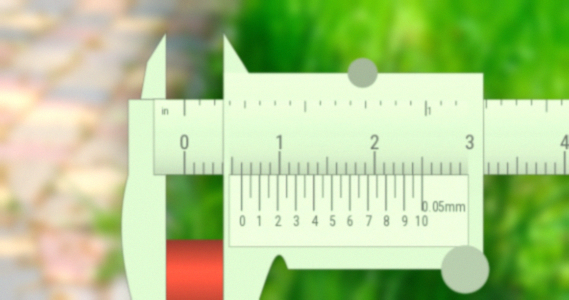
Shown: 6.0,mm
